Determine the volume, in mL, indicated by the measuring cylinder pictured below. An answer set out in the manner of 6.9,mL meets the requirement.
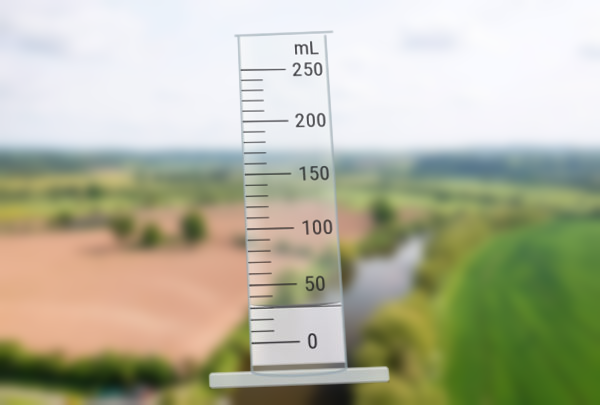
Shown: 30,mL
